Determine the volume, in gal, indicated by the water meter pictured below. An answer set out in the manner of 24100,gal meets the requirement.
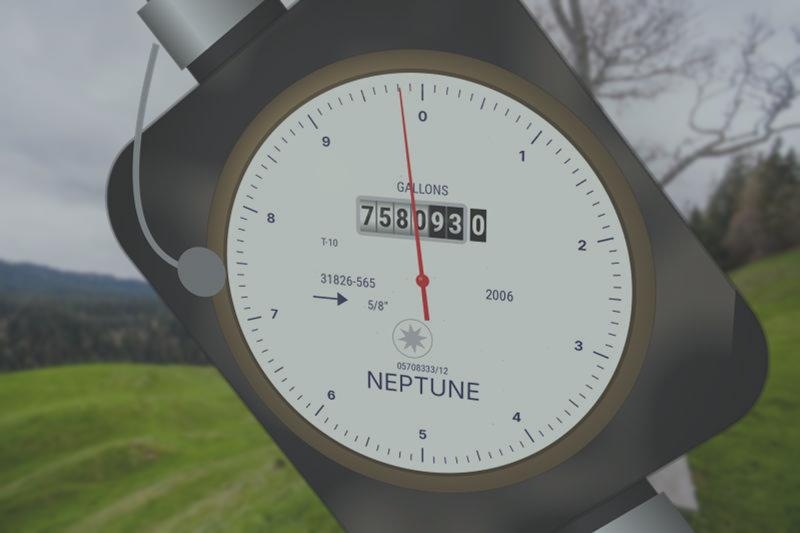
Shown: 7580929.8,gal
